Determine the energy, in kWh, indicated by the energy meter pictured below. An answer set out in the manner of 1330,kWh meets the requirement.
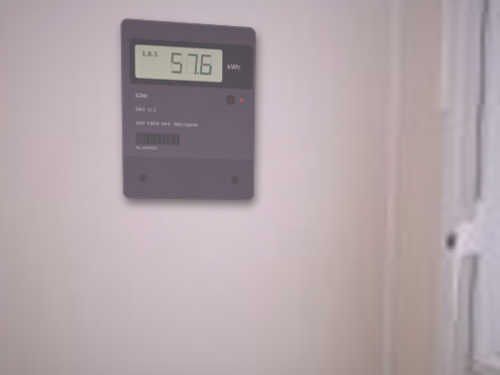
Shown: 57.6,kWh
